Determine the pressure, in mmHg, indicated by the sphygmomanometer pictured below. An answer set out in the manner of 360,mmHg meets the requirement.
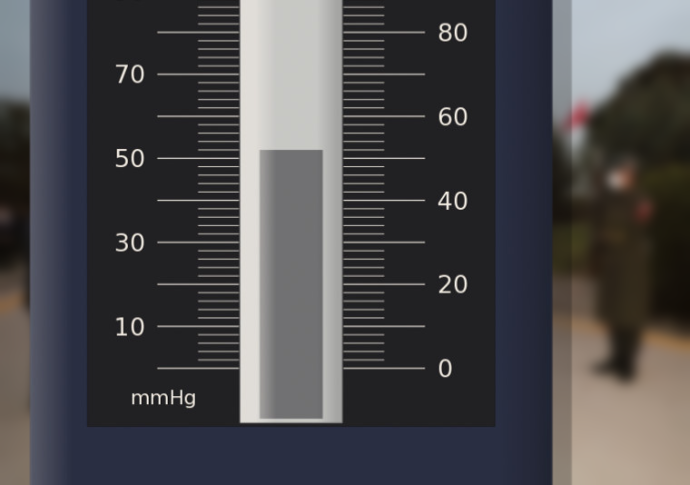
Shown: 52,mmHg
